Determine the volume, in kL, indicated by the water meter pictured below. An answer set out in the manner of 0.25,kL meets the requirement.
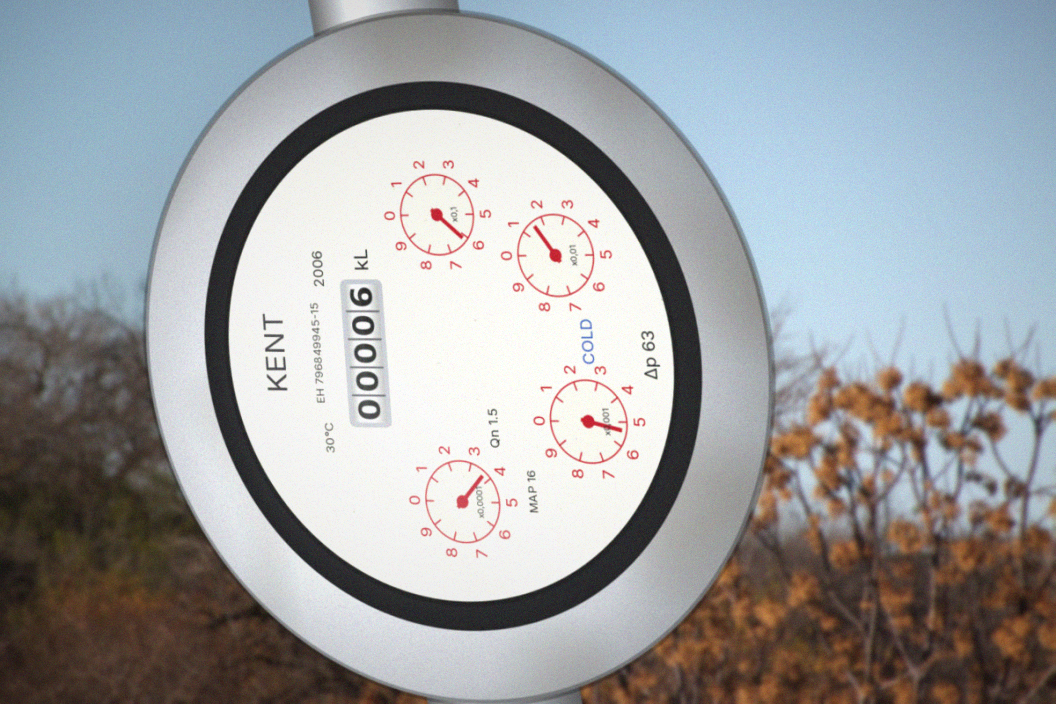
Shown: 6.6153,kL
